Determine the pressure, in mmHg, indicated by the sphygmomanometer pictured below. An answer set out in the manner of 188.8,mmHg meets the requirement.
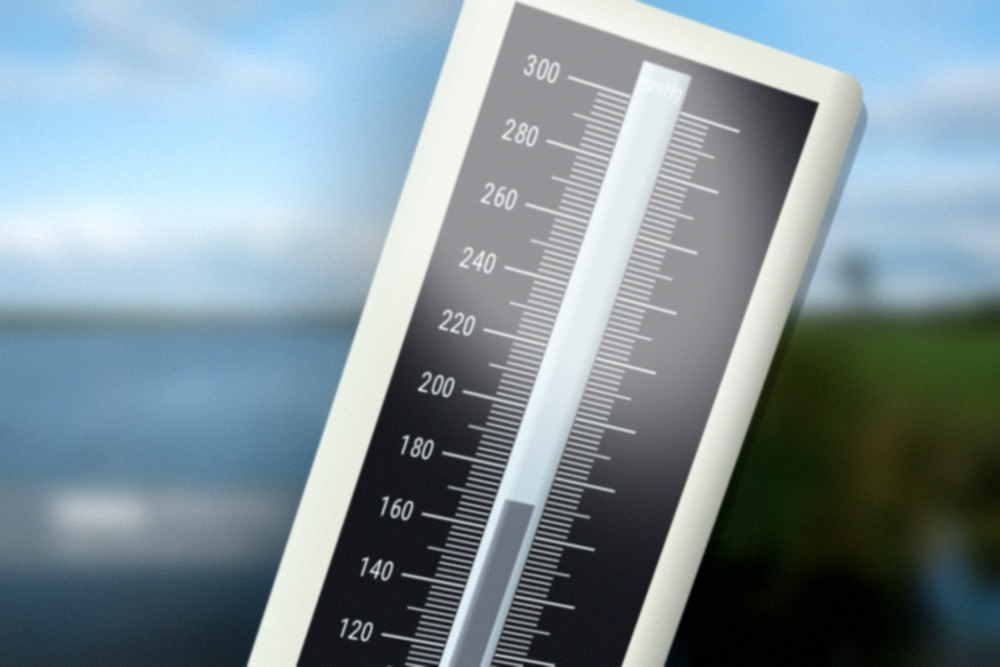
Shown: 170,mmHg
